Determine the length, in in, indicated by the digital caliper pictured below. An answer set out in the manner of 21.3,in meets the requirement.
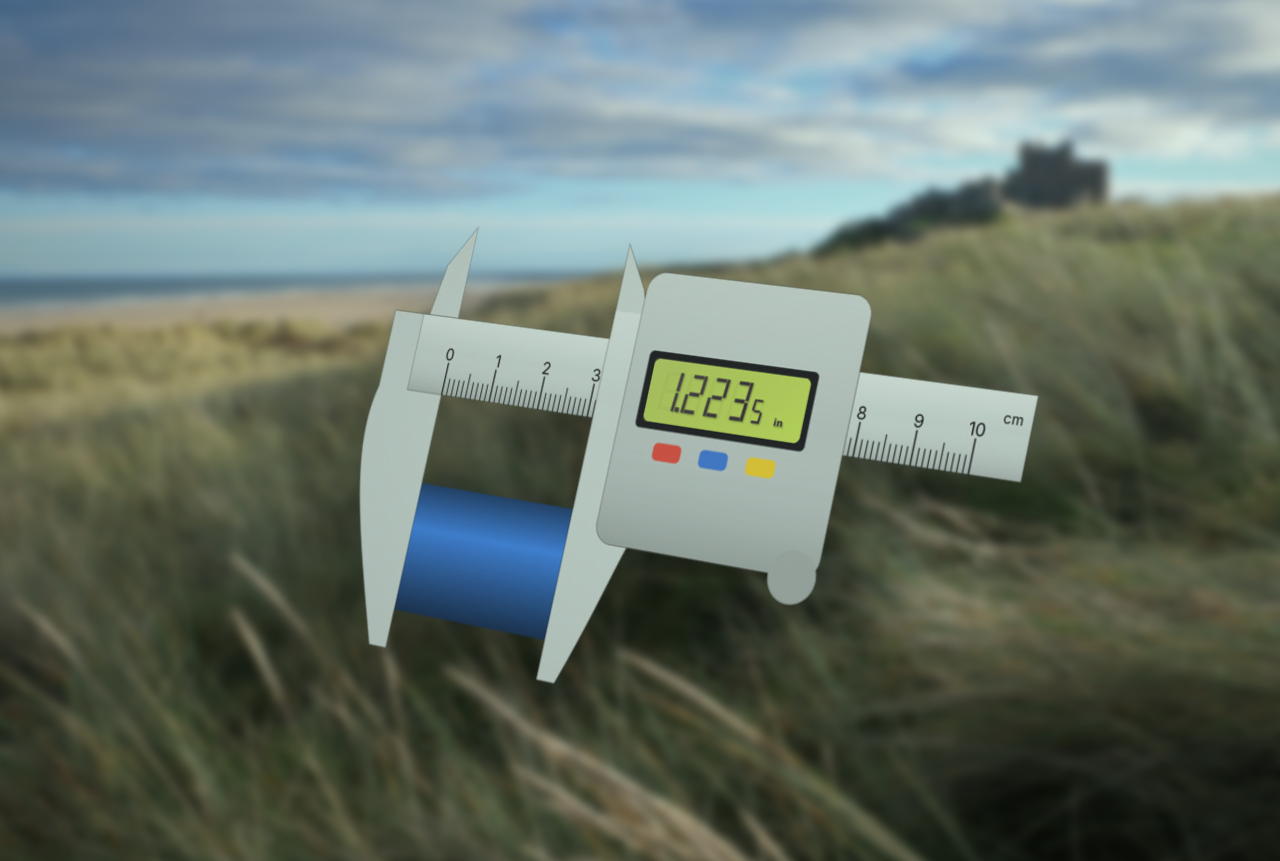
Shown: 1.2235,in
